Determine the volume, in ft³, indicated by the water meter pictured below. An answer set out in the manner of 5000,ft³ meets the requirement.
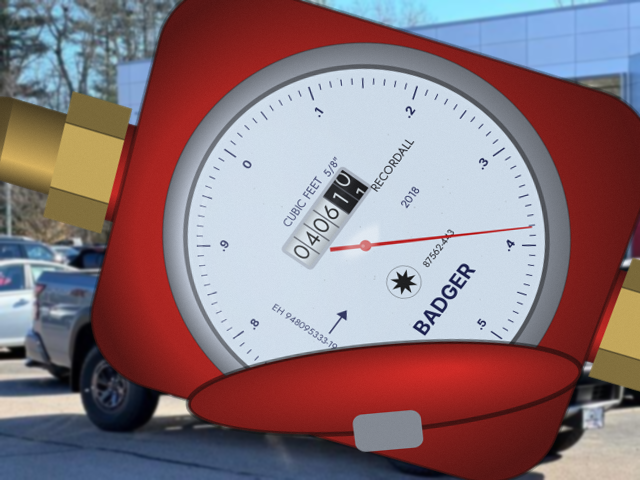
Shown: 40610.38,ft³
